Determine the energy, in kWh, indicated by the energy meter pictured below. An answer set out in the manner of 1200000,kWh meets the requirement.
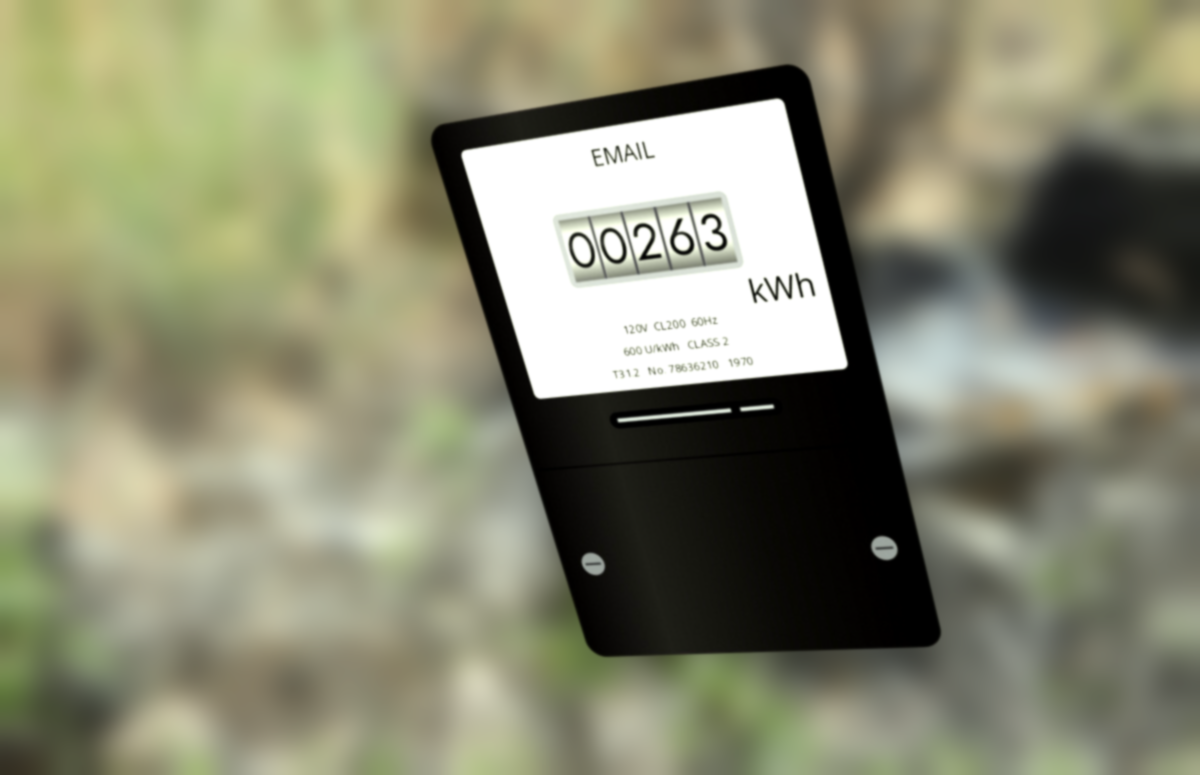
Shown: 263,kWh
